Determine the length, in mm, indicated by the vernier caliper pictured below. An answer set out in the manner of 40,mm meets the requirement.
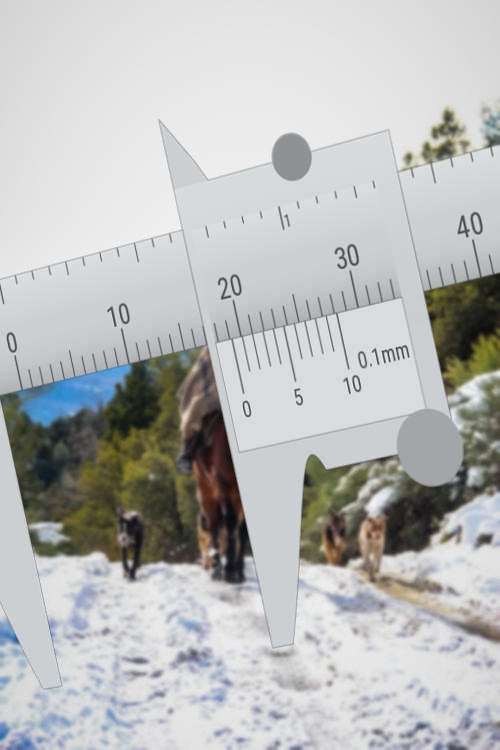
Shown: 19.2,mm
